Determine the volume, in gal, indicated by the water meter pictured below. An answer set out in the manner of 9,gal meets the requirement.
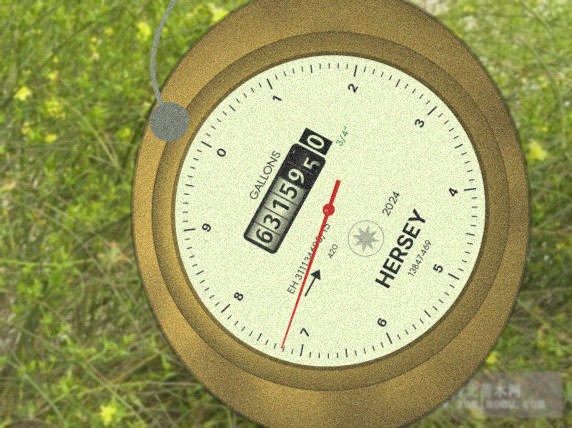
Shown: 6315947.2,gal
